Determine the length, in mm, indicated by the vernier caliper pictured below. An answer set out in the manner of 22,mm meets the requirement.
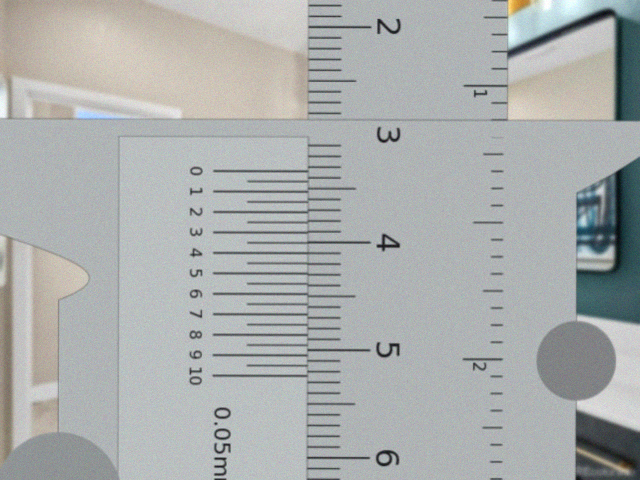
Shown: 33.4,mm
